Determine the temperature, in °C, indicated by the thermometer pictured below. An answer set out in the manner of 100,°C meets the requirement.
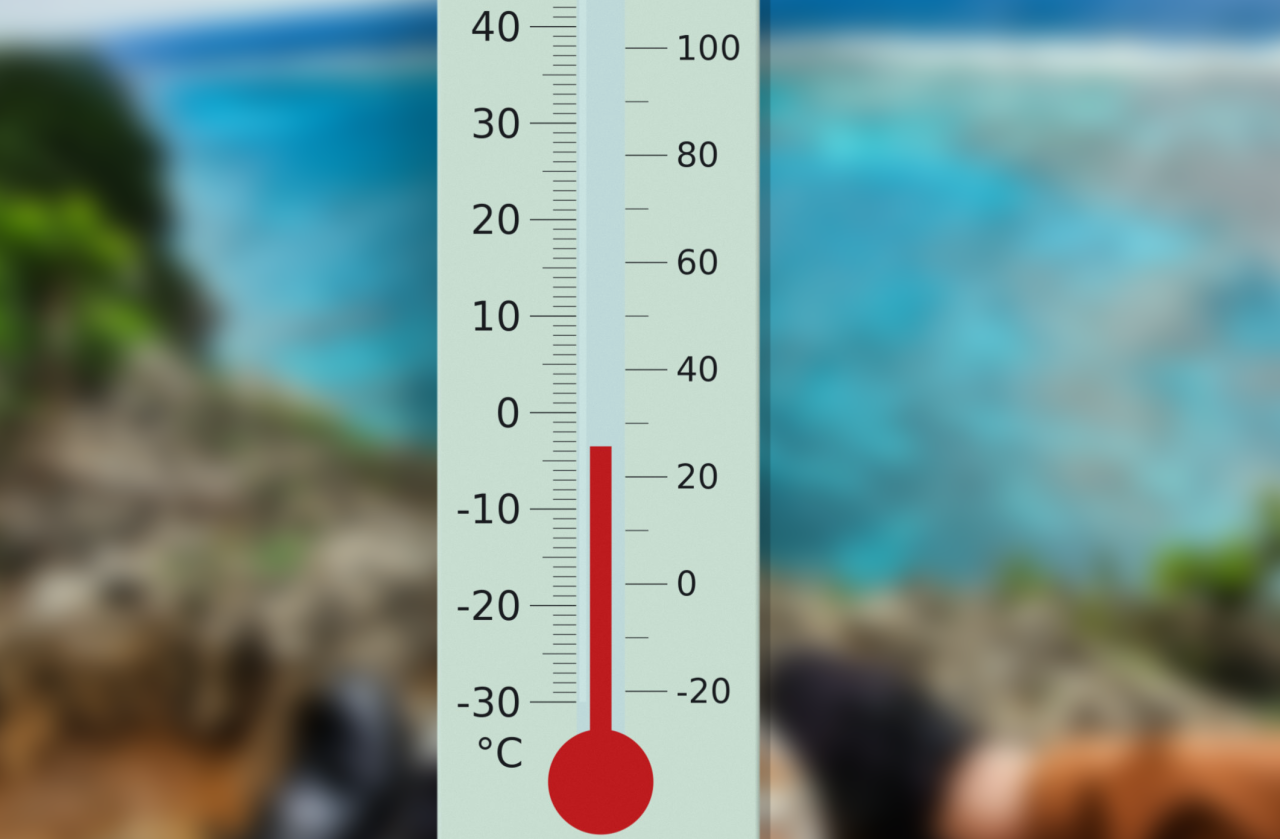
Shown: -3.5,°C
